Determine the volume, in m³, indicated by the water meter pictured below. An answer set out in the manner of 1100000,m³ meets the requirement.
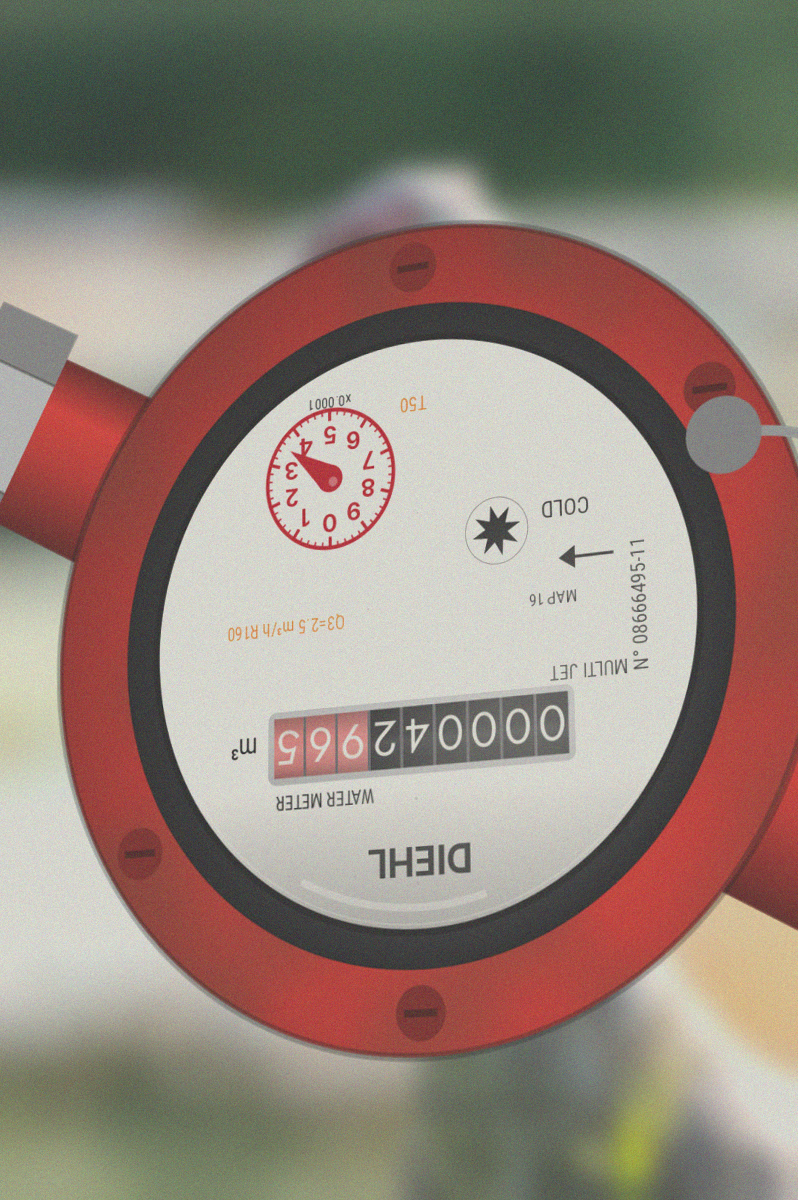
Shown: 42.9653,m³
